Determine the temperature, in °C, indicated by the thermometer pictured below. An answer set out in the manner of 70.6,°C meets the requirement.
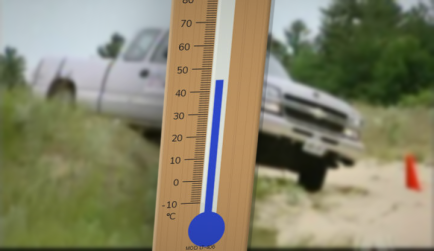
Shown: 45,°C
